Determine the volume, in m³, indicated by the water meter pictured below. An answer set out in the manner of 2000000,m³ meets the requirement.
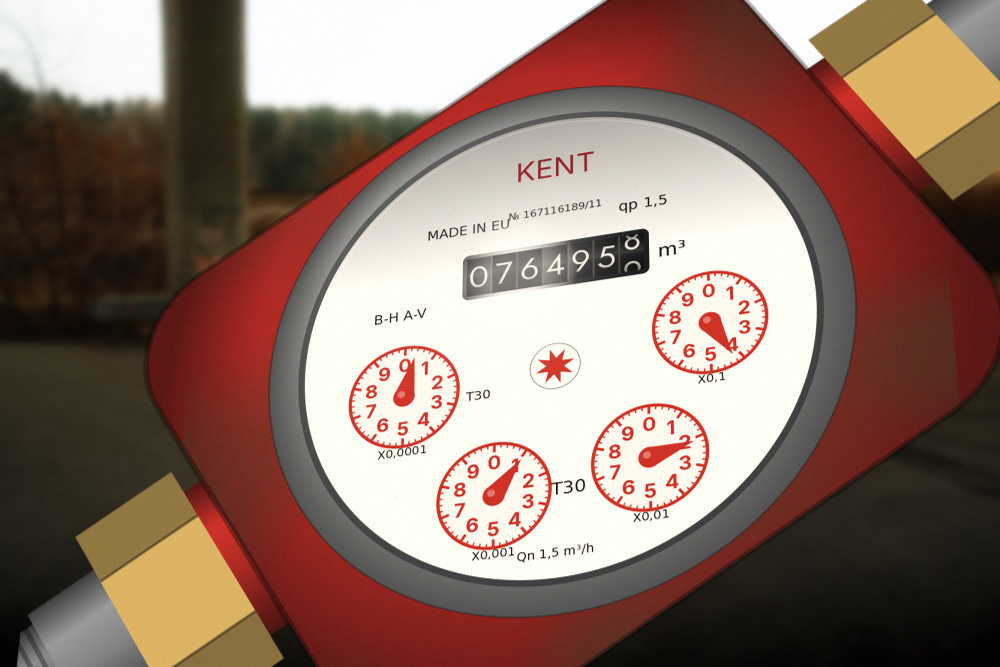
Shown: 764958.4210,m³
